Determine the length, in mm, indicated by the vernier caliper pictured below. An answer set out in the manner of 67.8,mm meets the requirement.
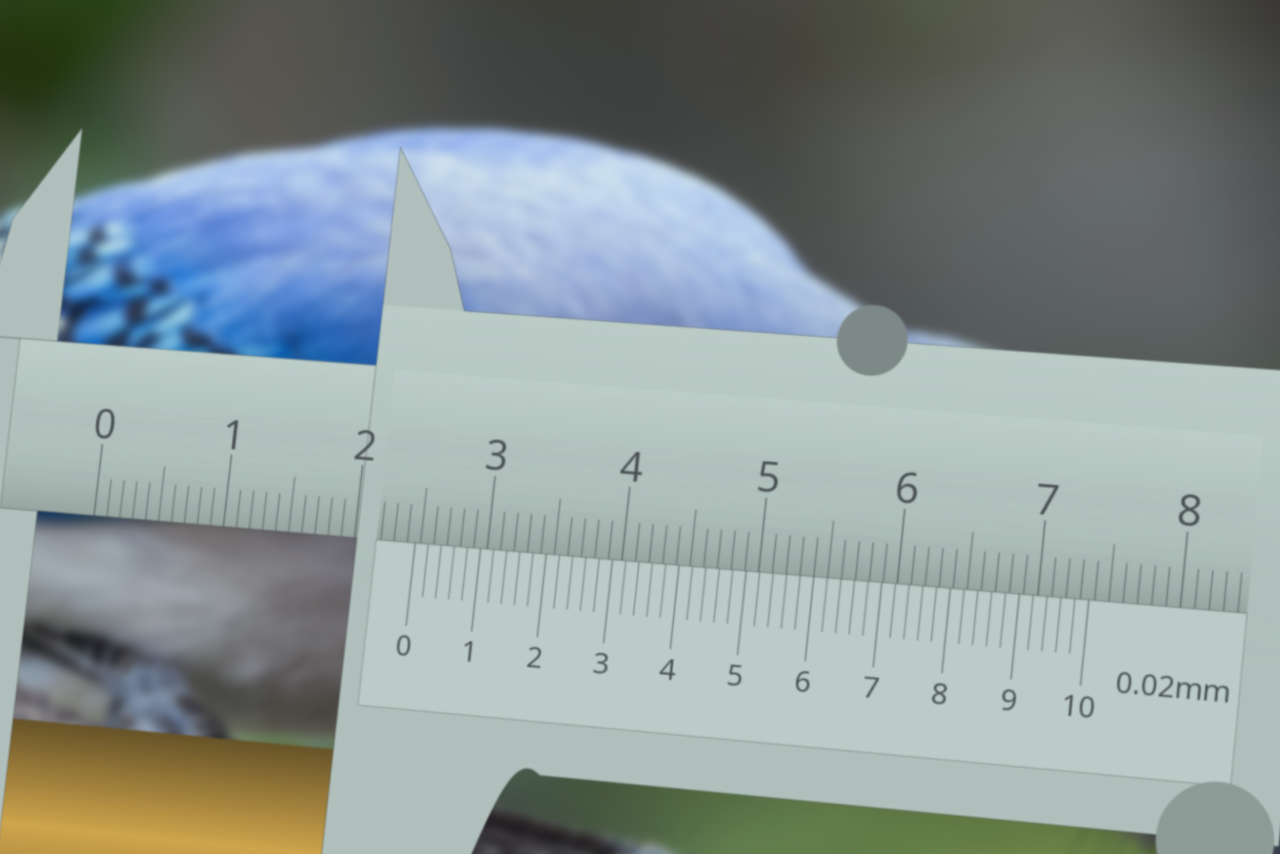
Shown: 24.6,mm
